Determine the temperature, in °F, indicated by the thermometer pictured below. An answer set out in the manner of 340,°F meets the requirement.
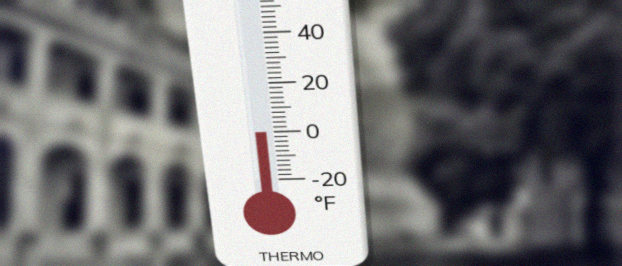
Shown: 0,°F
